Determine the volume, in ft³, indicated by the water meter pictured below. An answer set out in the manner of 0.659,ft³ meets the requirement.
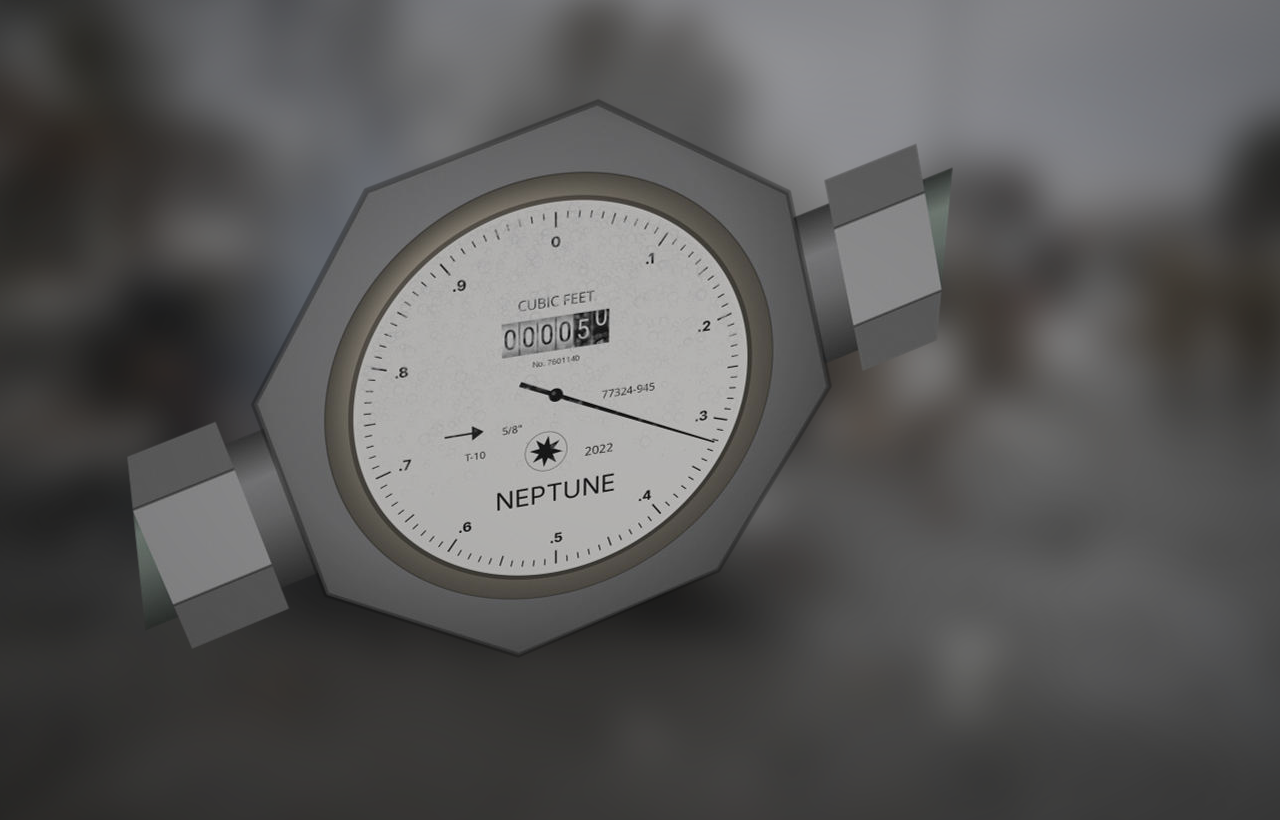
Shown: 50.32,ft³
